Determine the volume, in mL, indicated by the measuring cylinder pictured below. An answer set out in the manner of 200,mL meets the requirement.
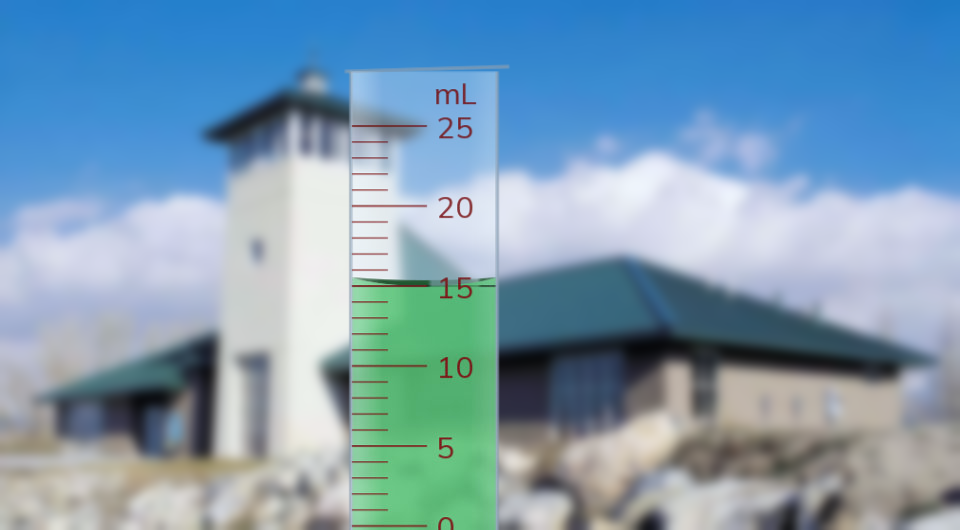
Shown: 15,mL
